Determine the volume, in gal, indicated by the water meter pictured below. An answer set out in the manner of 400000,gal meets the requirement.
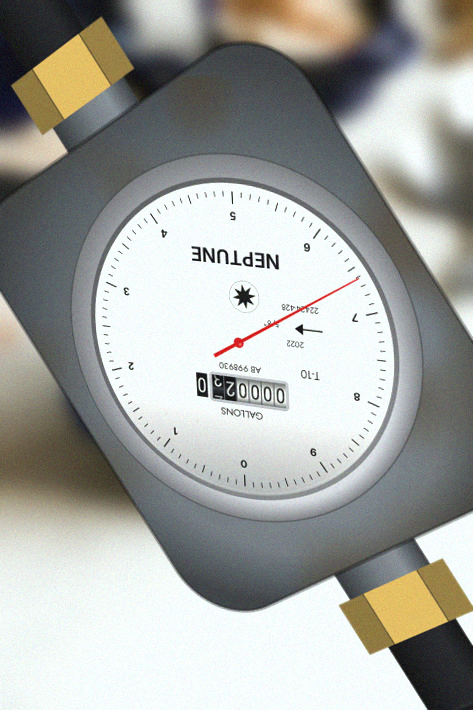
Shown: 226.6,gal
